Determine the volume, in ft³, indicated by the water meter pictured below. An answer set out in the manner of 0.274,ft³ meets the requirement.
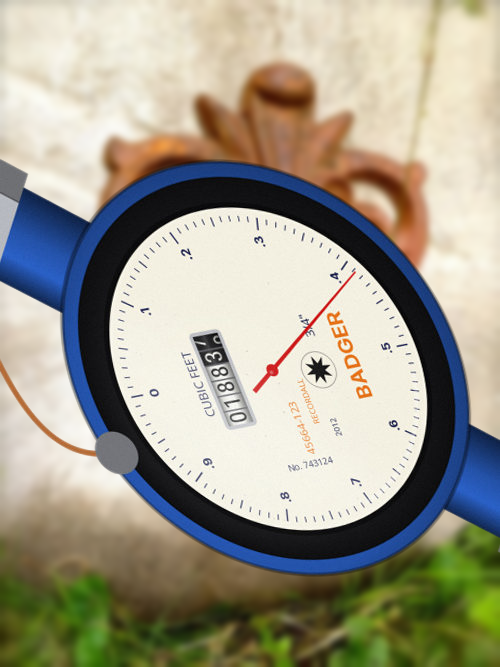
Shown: 18837.41,ft³
